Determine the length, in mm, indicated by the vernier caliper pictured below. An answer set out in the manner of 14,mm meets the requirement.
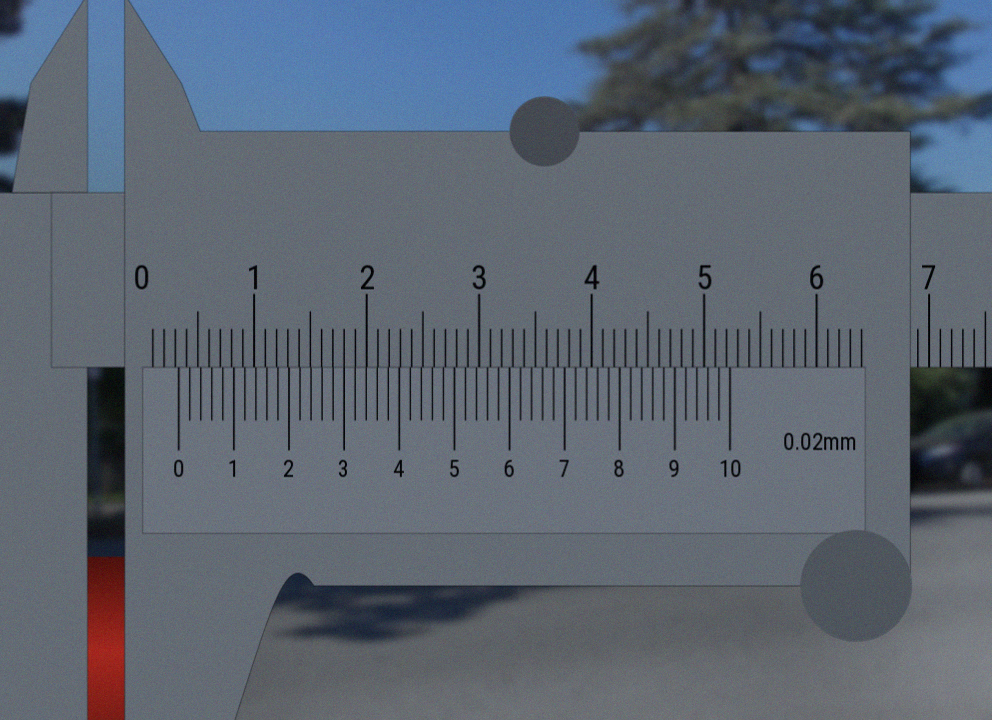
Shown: 3.3,mm
